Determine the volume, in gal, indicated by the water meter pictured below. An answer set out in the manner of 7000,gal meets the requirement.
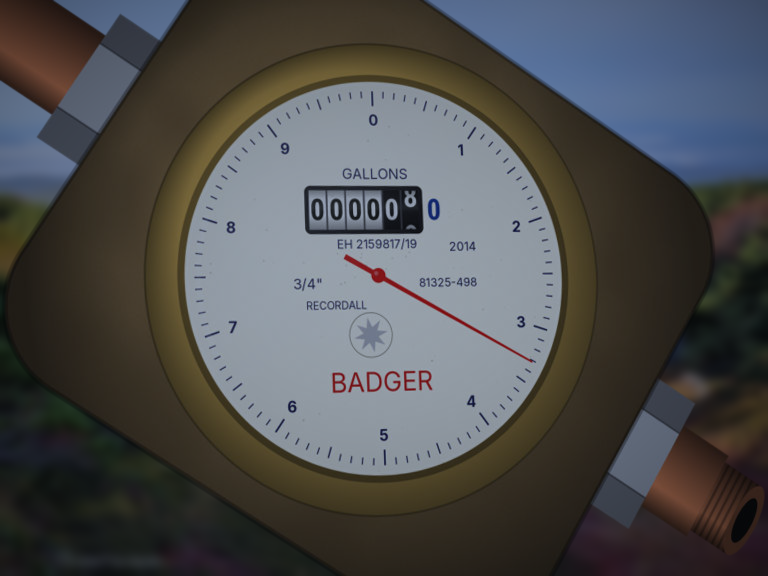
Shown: 83.3,gal
